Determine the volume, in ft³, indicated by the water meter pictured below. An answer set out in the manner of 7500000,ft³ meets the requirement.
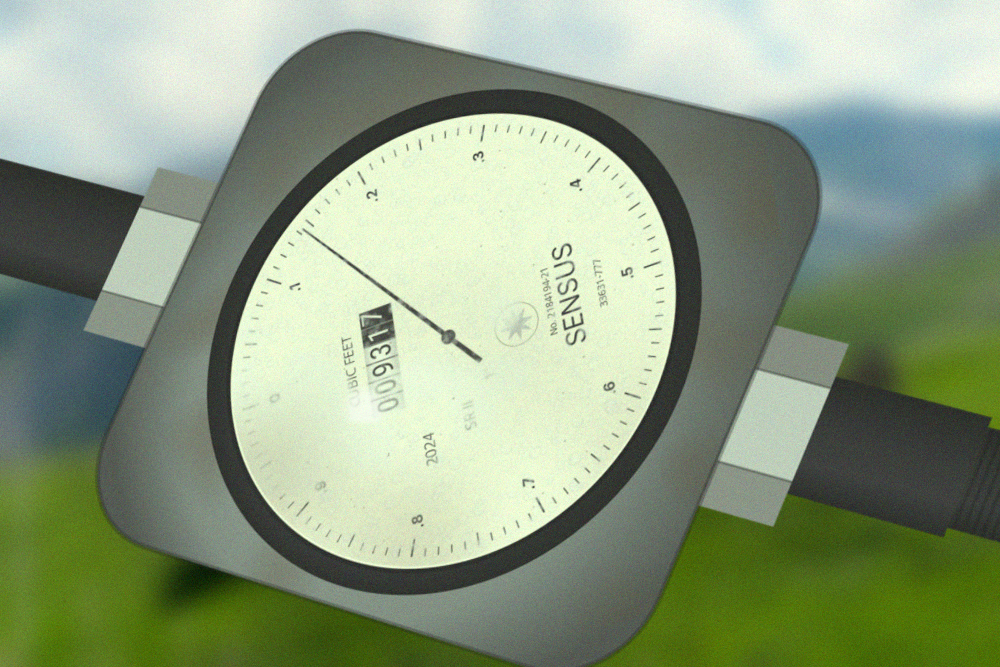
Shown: 9317.14,ft³
